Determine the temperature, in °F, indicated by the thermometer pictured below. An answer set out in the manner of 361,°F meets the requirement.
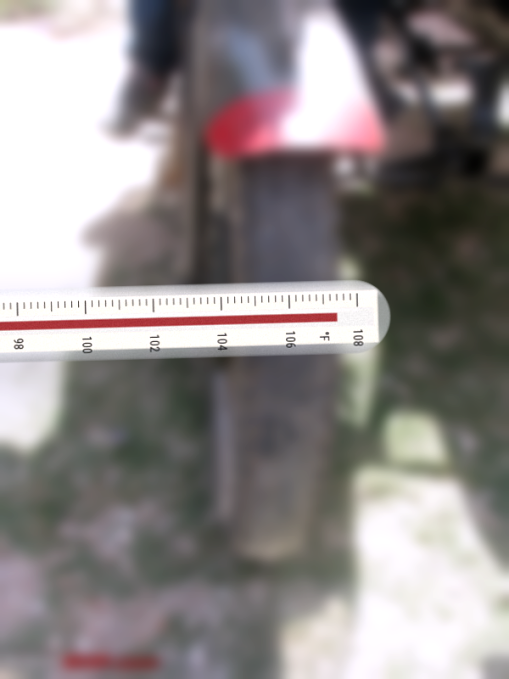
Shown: 107.4,°F
